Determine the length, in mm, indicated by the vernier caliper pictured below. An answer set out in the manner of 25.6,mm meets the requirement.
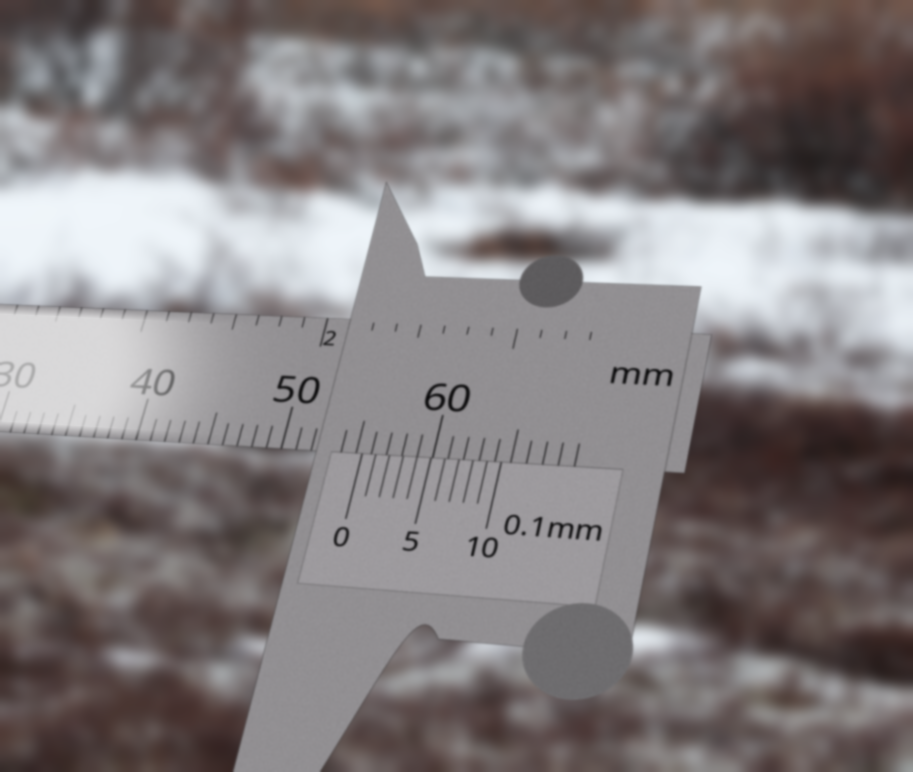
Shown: 55.4,mm
